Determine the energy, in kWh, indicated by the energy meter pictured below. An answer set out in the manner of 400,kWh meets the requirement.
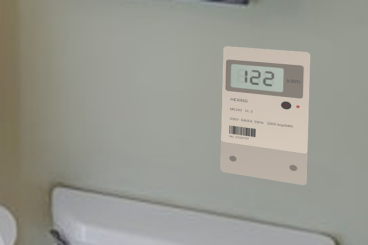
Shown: 122,kWh
